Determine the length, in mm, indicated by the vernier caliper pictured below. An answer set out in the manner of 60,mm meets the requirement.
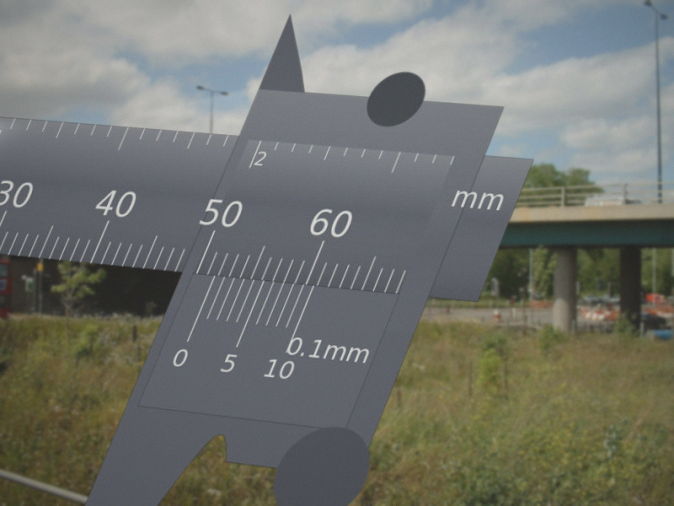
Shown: 51.7,mm
